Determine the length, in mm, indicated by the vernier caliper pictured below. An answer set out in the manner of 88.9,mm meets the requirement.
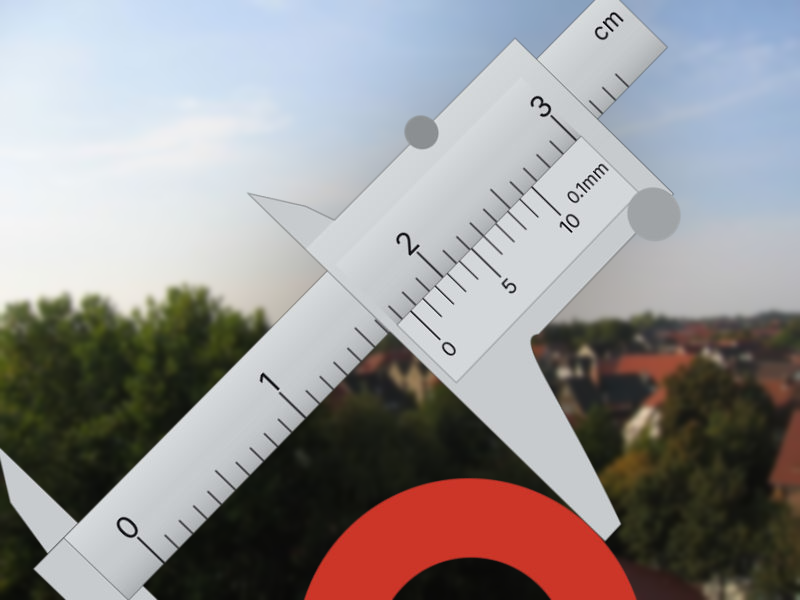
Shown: 17.6,mm
